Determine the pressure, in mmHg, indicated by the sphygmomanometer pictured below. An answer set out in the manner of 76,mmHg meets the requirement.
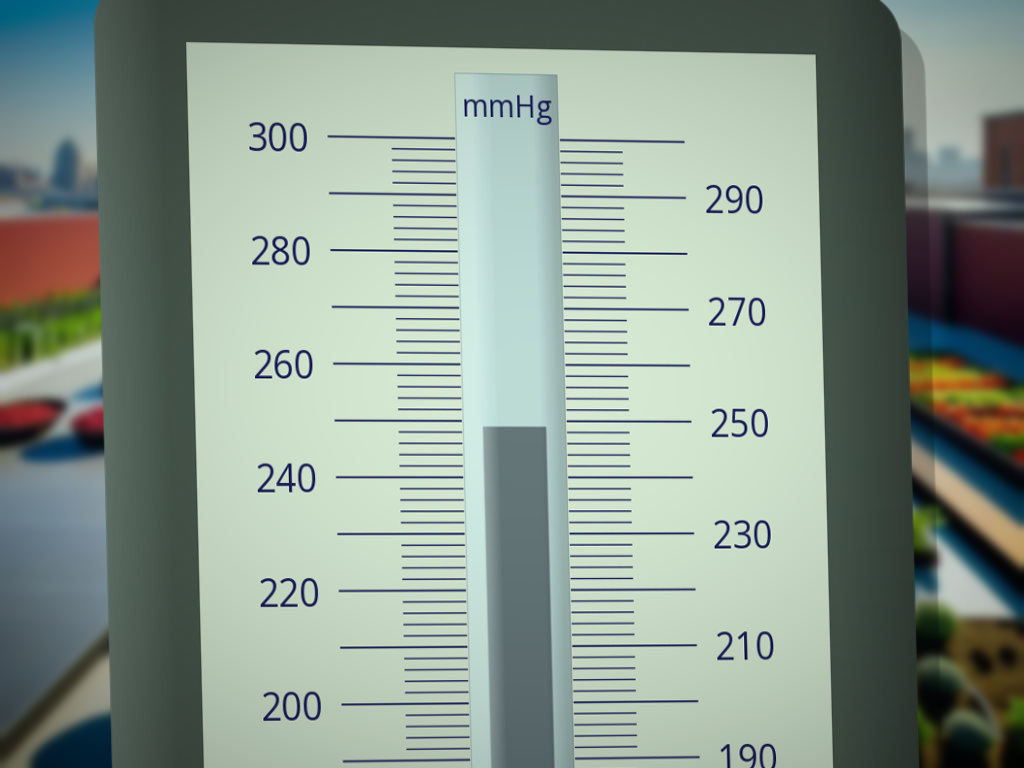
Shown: 249,mmHg
